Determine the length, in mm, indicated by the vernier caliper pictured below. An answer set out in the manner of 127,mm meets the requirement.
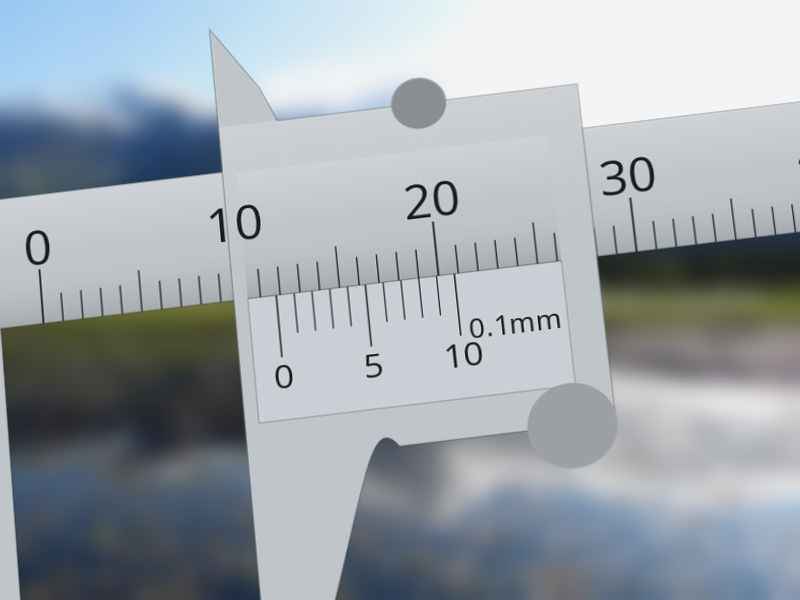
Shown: 11.8,mm
